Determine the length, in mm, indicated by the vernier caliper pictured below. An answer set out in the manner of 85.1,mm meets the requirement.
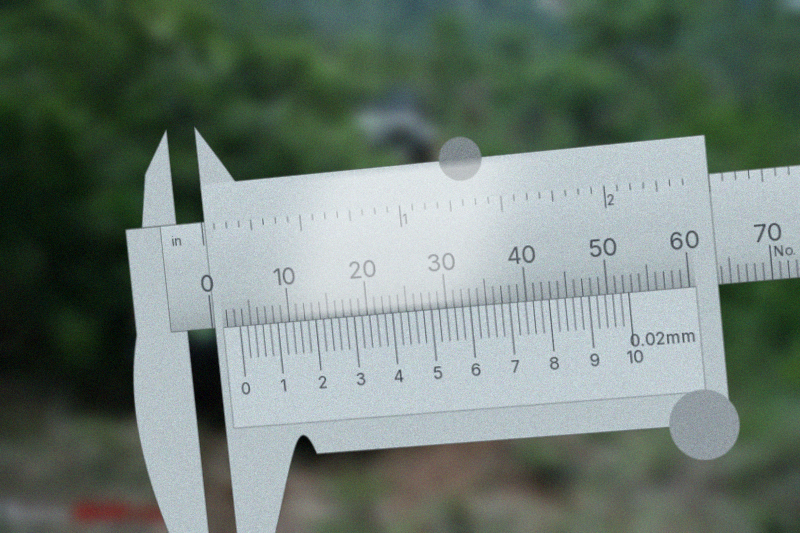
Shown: 3.6,mm
